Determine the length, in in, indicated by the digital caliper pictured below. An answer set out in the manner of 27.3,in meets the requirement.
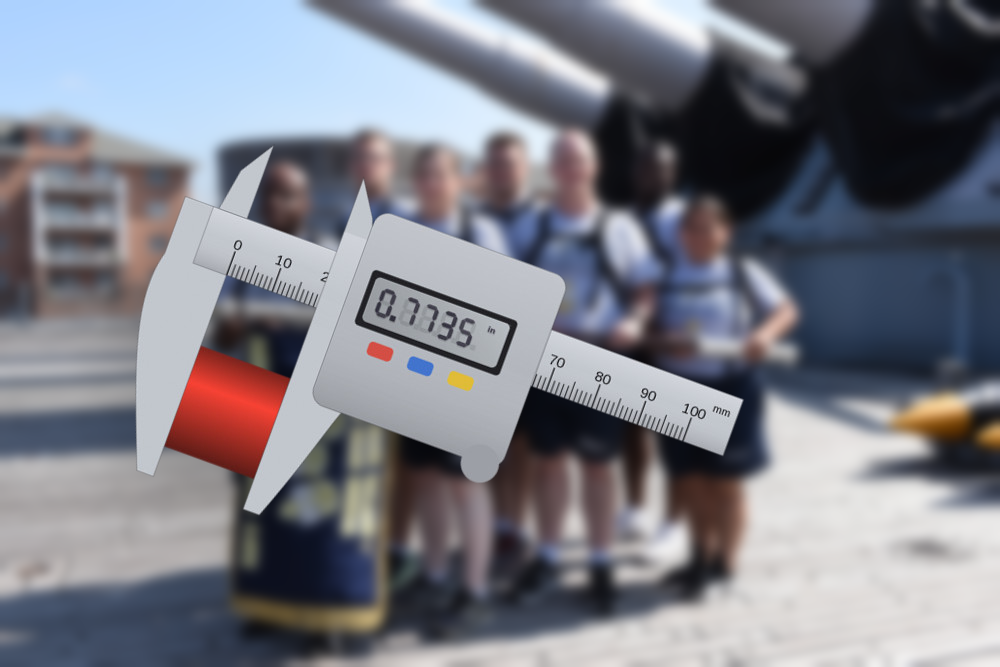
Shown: 0.7735,in
